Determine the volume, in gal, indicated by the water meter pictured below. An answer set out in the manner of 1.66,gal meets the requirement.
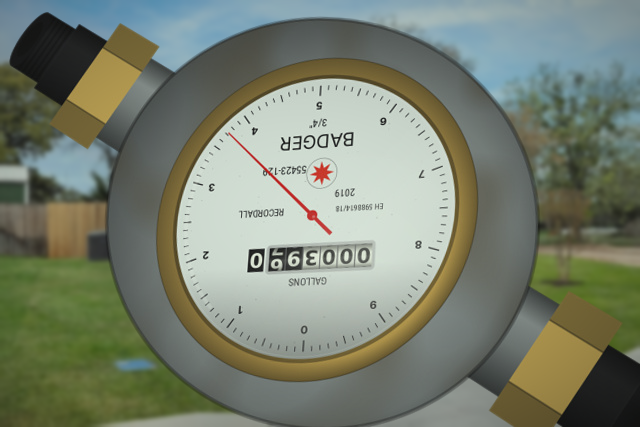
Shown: 3963.7,gal
